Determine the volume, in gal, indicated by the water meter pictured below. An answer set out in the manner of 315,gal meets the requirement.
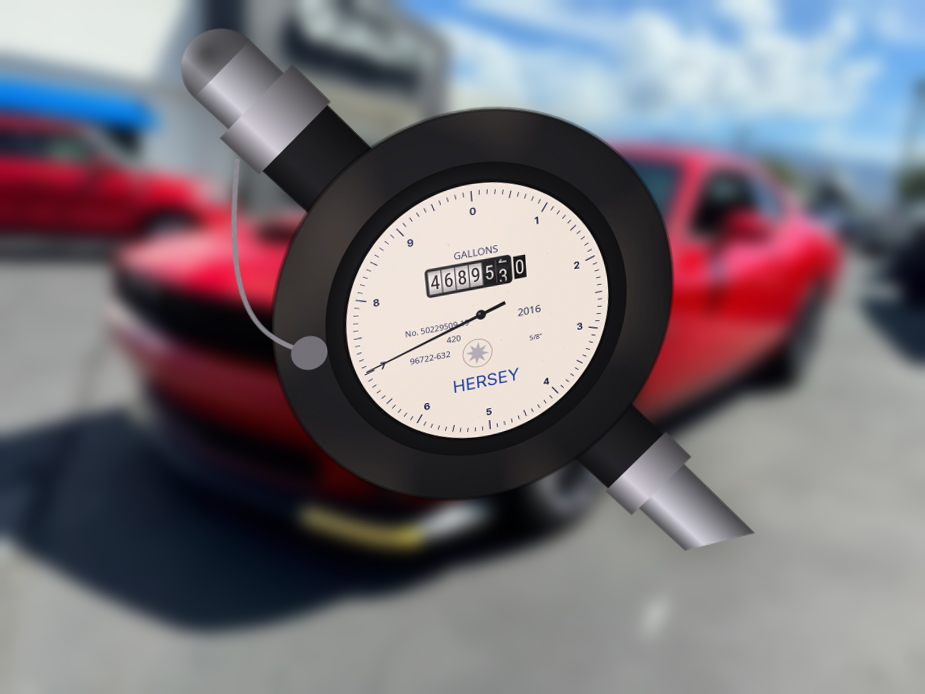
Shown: 4689527.0,gal
